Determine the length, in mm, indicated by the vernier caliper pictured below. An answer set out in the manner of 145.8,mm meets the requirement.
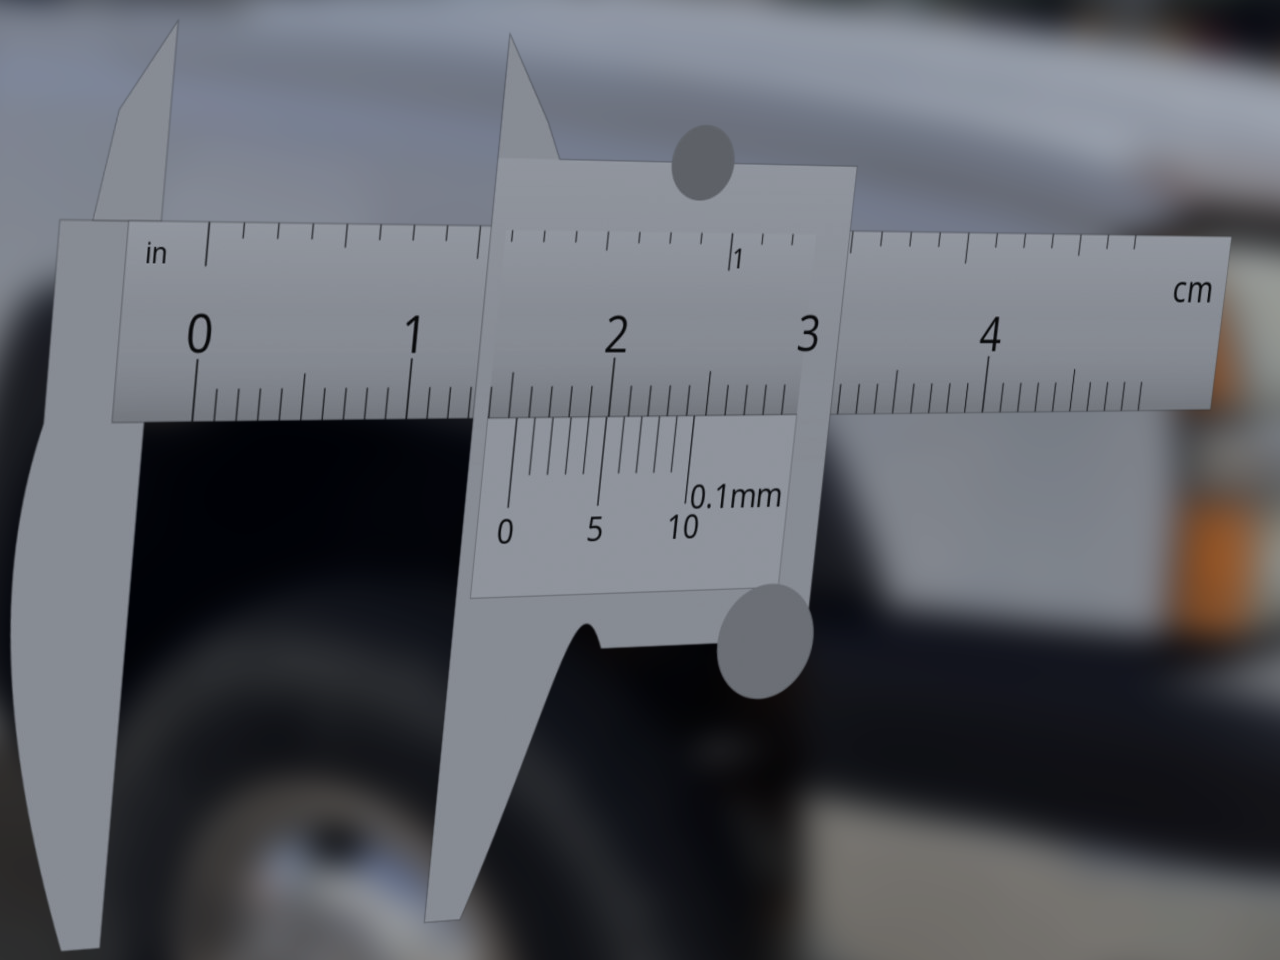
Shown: 15.4,mm
